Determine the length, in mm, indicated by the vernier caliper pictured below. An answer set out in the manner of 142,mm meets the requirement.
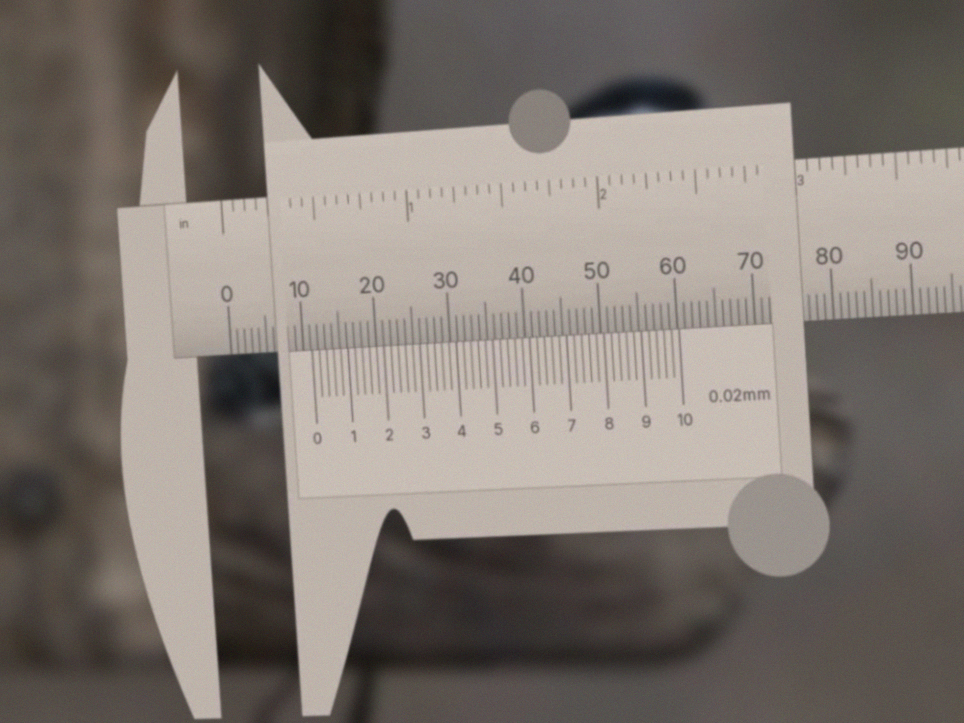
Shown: 11.2,mm
